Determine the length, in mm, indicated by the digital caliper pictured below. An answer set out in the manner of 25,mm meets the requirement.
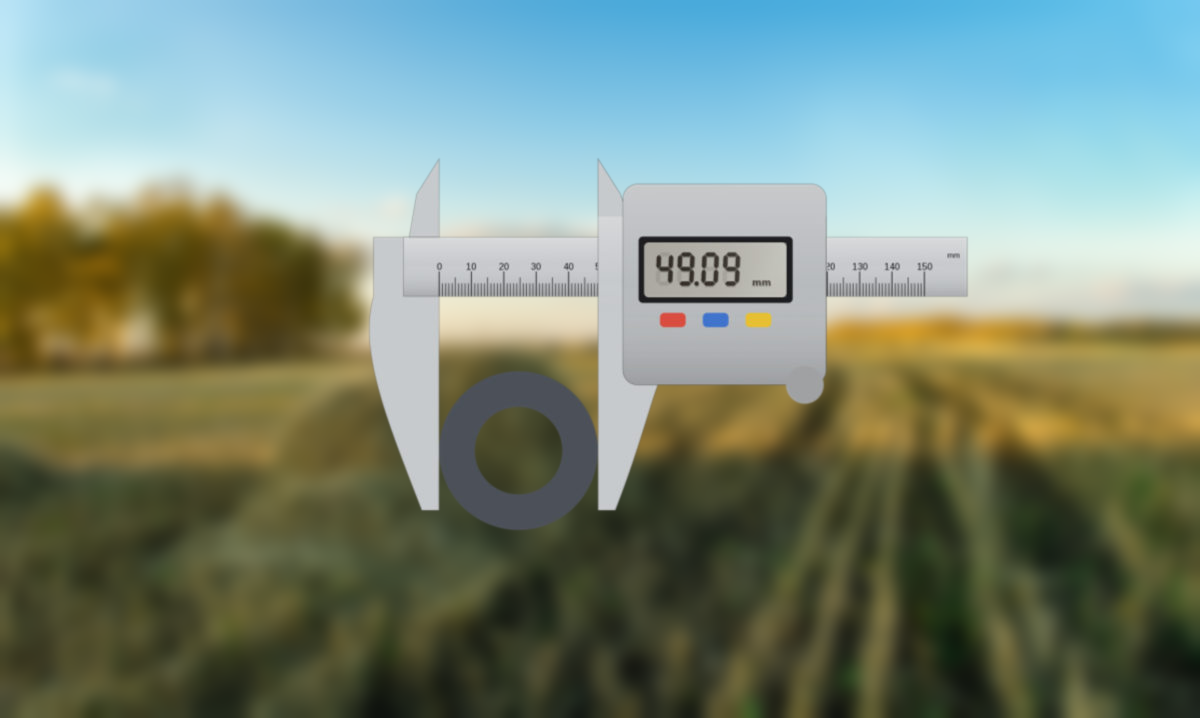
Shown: 49.09,mm
